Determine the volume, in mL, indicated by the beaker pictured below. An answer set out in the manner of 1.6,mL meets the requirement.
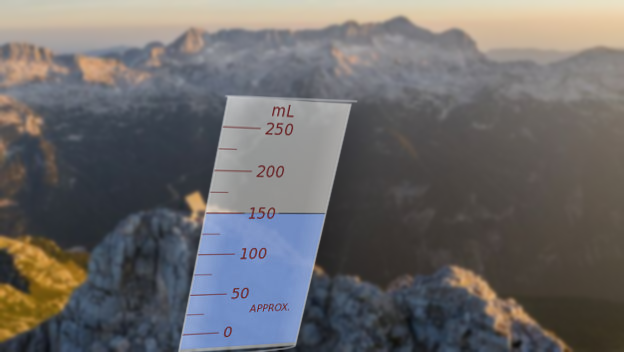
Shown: 150,mL
